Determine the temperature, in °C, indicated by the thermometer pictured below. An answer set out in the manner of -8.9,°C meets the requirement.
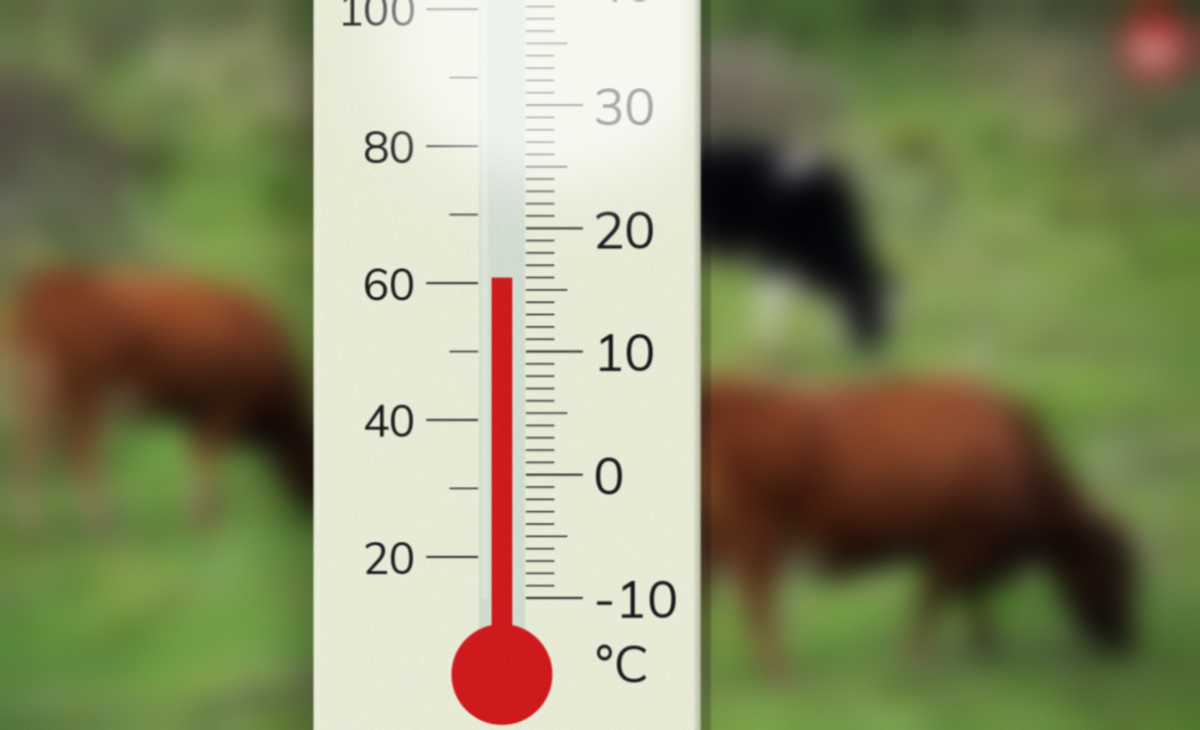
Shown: 16,°C
